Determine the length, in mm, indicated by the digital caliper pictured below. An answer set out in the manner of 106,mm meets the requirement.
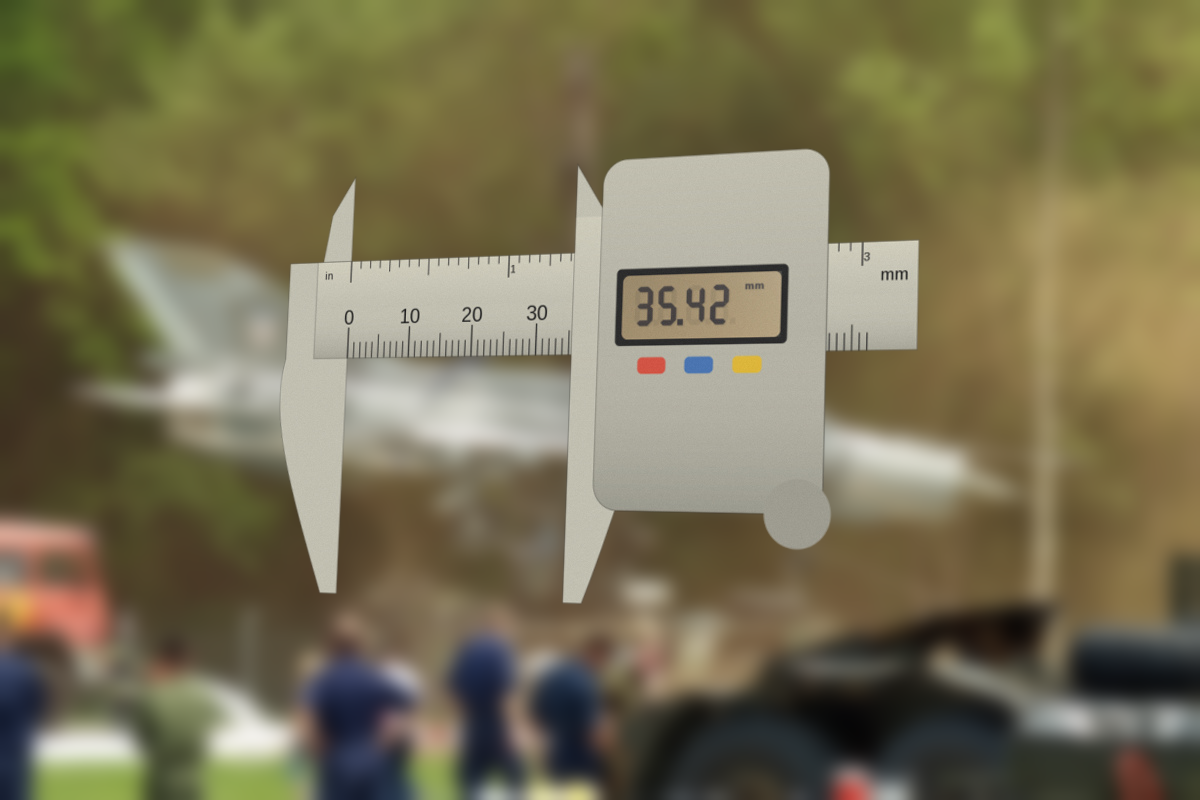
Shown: 35.42,mm
